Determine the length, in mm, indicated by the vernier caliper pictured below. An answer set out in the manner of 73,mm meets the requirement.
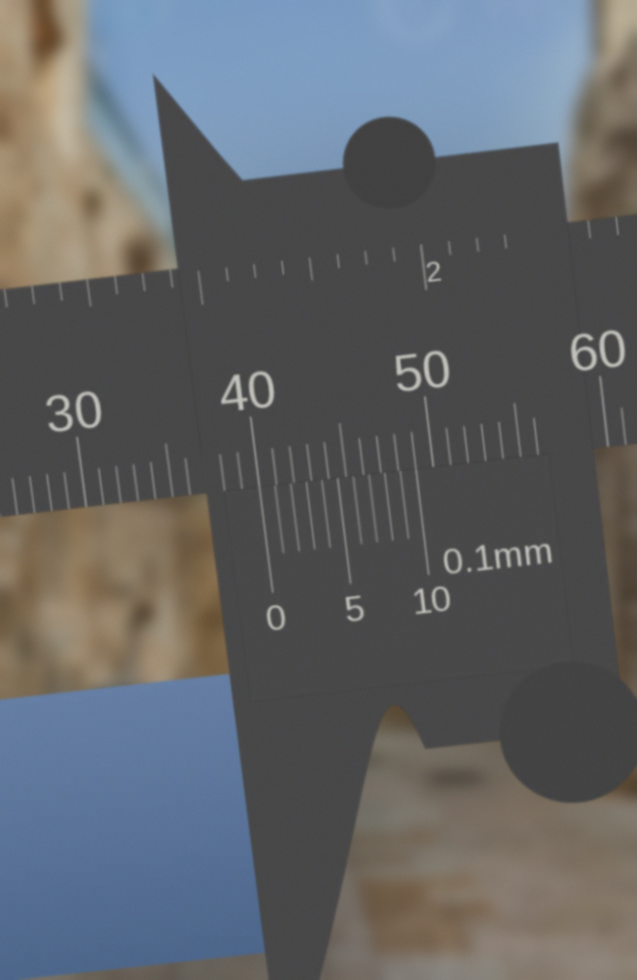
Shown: 40.0,mm
